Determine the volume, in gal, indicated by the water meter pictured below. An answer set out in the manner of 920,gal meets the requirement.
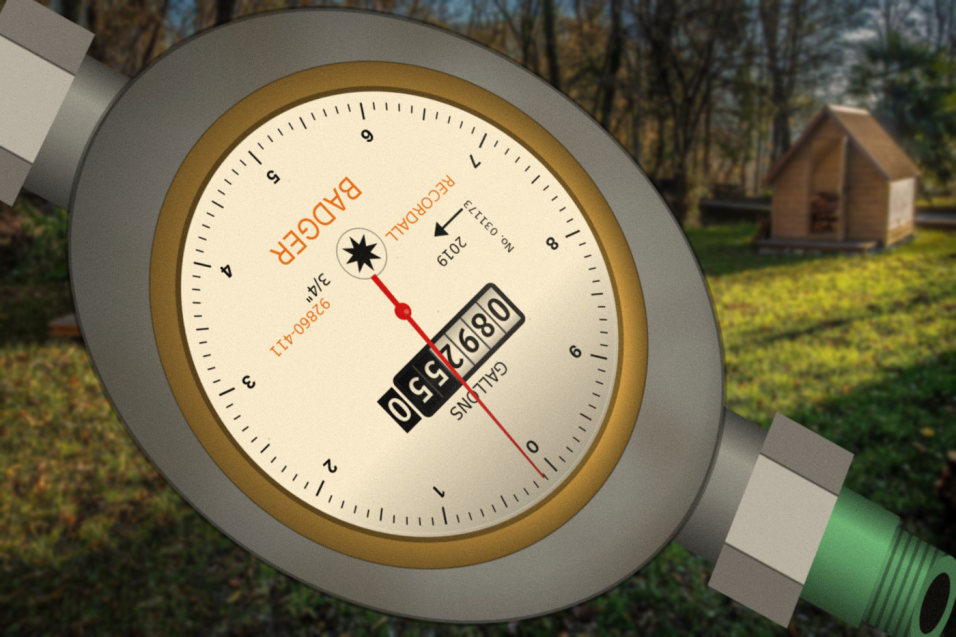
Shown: 892550.1,gal
